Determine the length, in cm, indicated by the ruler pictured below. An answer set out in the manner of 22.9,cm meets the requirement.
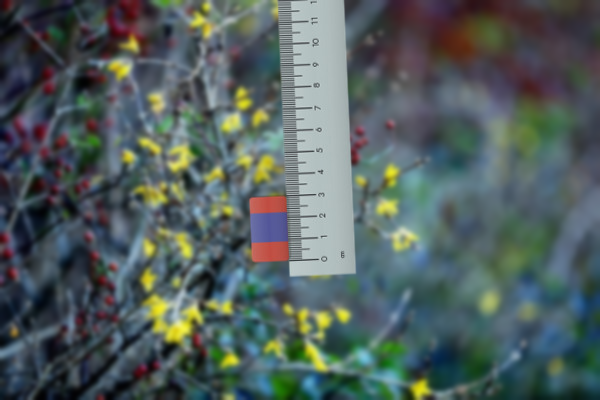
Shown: 3,cm
